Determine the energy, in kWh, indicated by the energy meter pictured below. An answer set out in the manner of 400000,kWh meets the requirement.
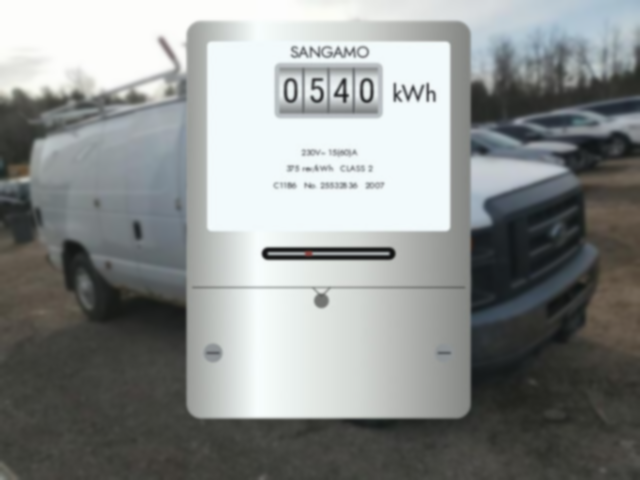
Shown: 540,kWh
